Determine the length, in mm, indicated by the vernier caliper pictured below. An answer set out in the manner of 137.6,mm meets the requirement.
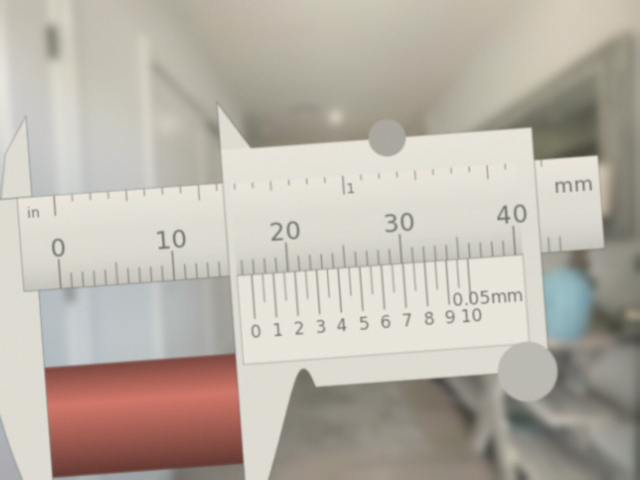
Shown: 16.8,mm
